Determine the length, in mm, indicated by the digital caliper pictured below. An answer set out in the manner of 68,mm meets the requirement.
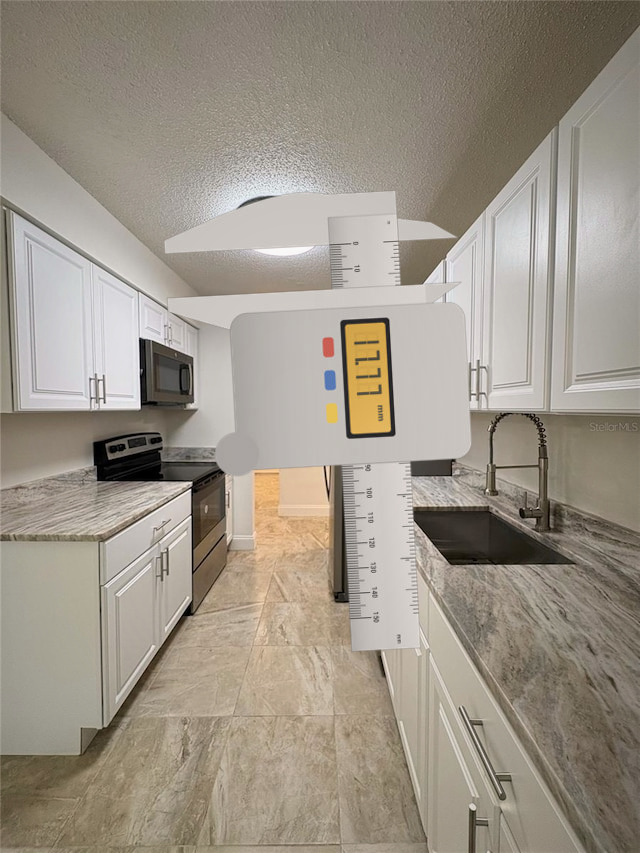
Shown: 17.77,mm
